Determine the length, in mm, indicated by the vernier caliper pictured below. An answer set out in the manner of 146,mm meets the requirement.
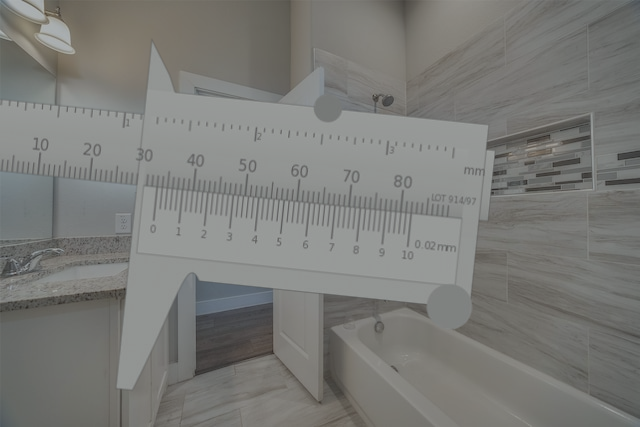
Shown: 33.0,mm
